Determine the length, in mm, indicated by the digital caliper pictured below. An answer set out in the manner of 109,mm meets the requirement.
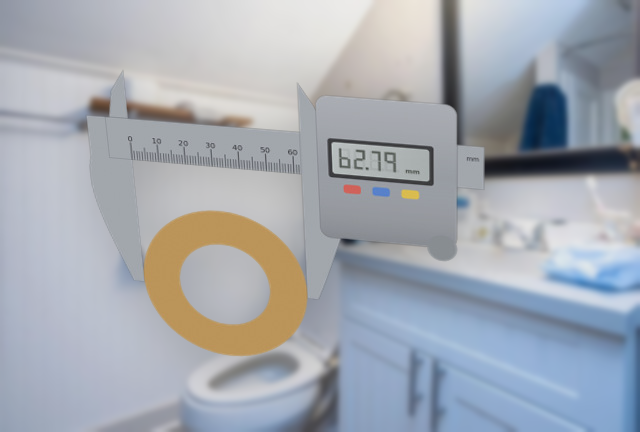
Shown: 62.79,mm
